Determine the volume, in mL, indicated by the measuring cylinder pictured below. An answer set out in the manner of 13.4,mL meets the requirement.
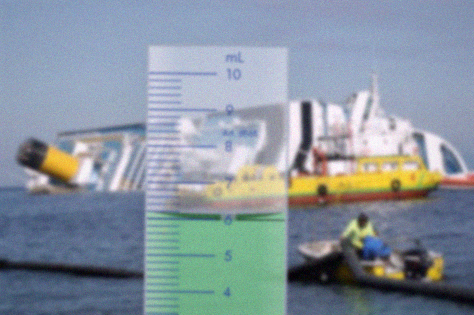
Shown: 6,mL
